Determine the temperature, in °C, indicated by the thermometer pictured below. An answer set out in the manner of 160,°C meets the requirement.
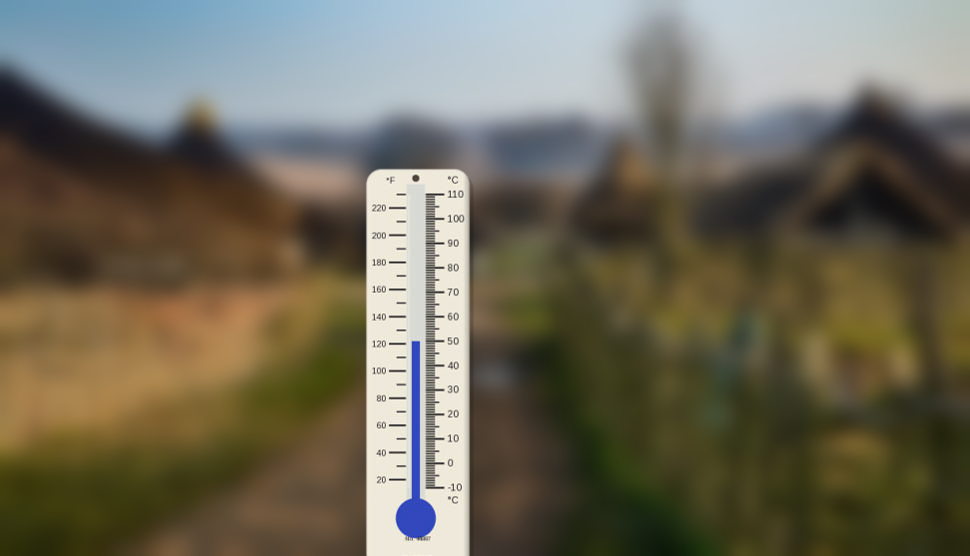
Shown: 50,°C
